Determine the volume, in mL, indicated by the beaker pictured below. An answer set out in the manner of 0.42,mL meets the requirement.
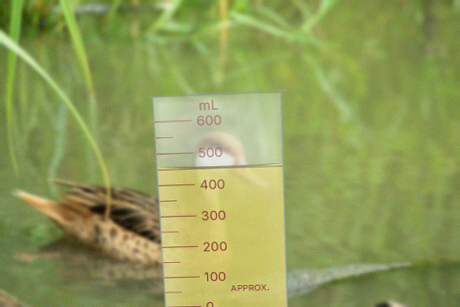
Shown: 450,mL
